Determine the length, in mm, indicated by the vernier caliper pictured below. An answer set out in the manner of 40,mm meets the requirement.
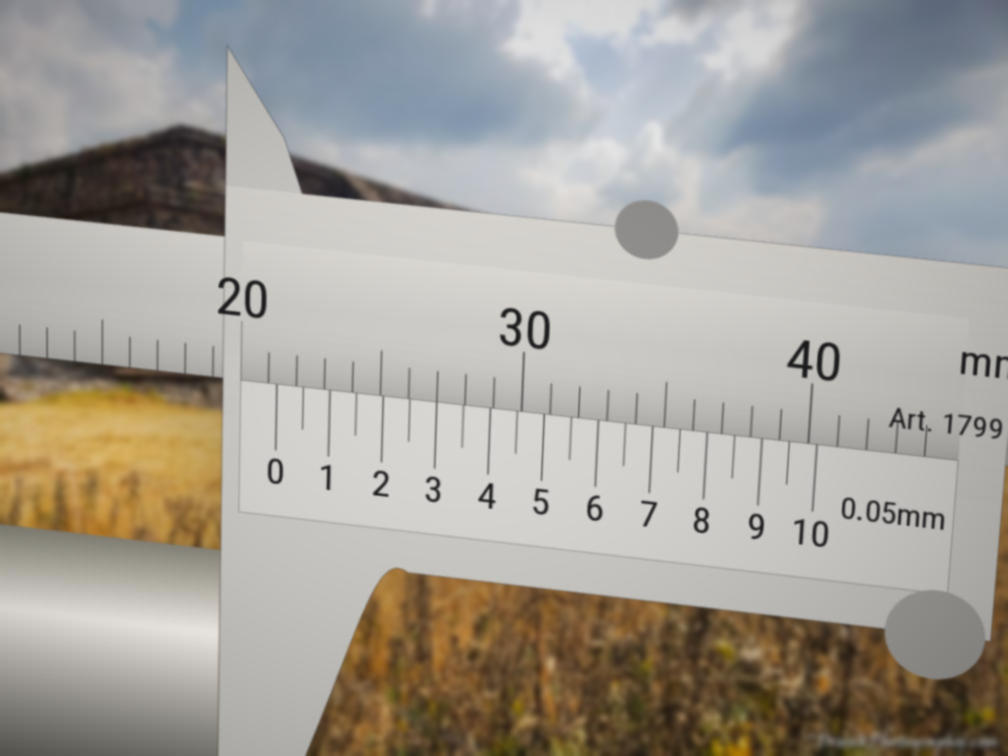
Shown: 21.3,mm
